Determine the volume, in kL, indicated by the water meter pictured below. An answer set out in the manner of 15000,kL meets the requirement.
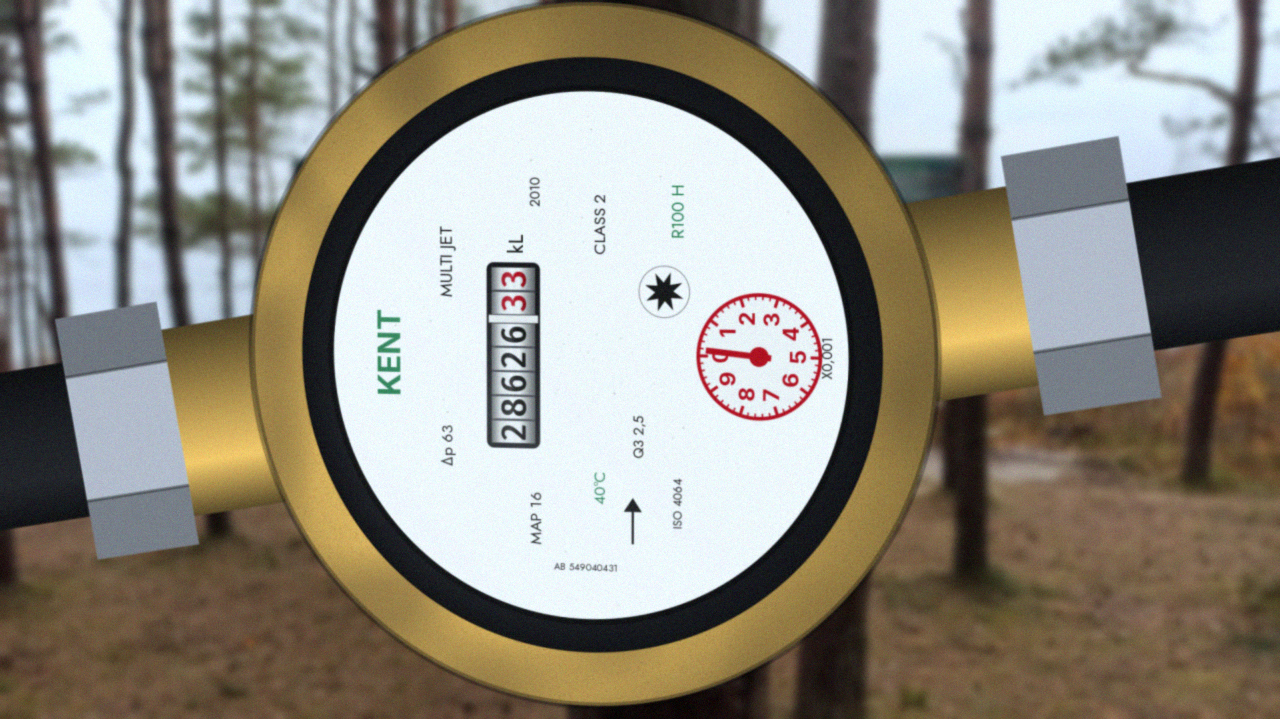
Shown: 28626.330,kL
